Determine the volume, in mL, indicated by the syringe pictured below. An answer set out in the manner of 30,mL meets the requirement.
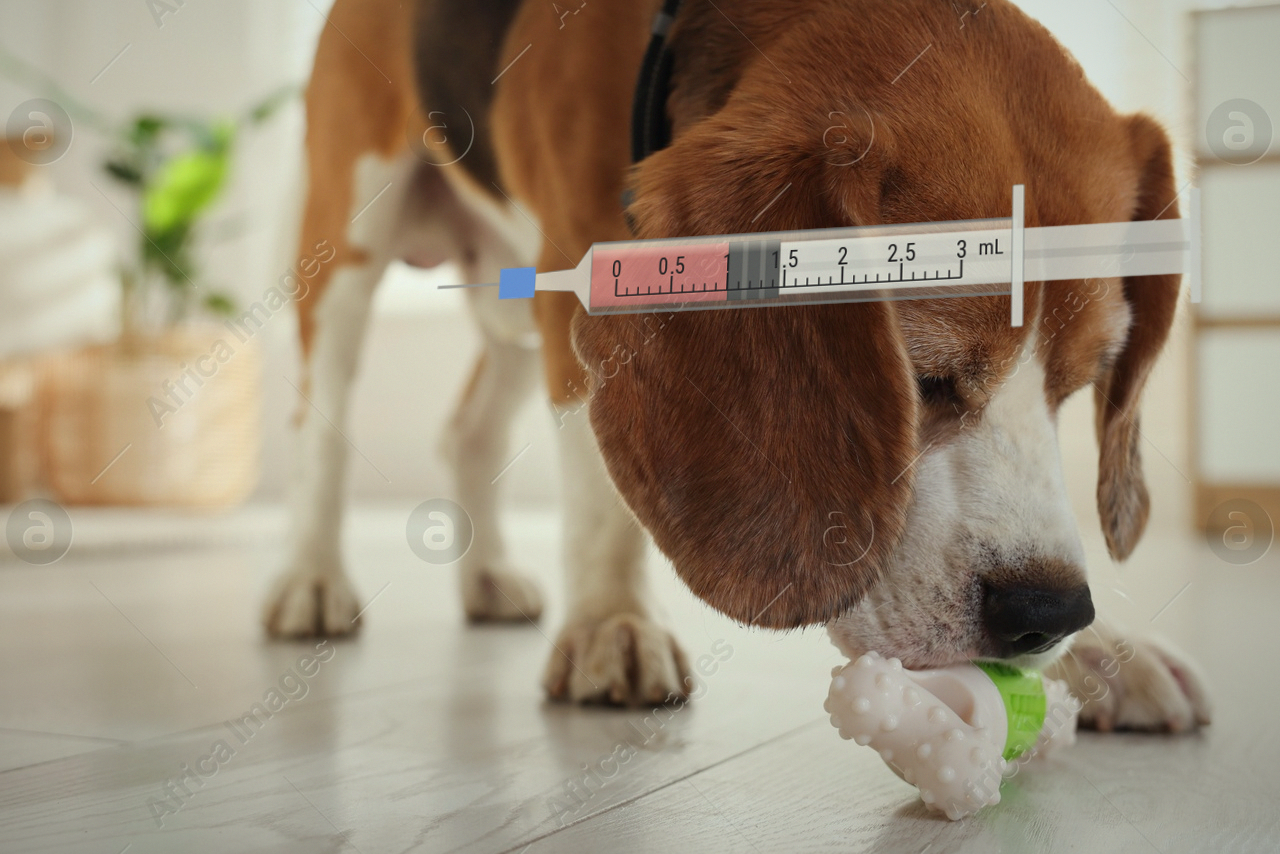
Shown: 1,mL
